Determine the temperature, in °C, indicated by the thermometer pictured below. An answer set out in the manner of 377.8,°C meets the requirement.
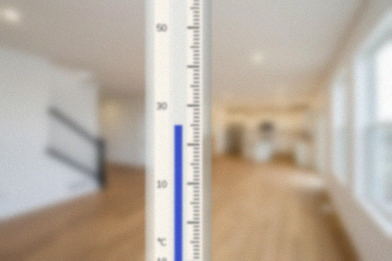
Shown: 25,°C
